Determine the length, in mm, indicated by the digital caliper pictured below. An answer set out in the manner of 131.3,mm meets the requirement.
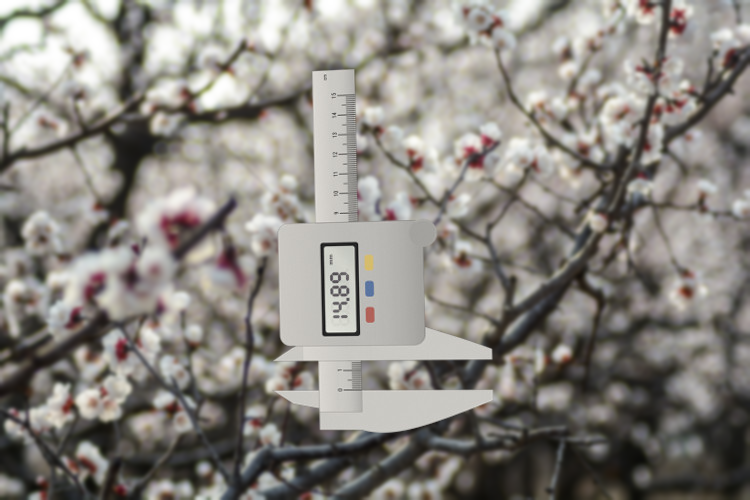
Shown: 14.89,mm
